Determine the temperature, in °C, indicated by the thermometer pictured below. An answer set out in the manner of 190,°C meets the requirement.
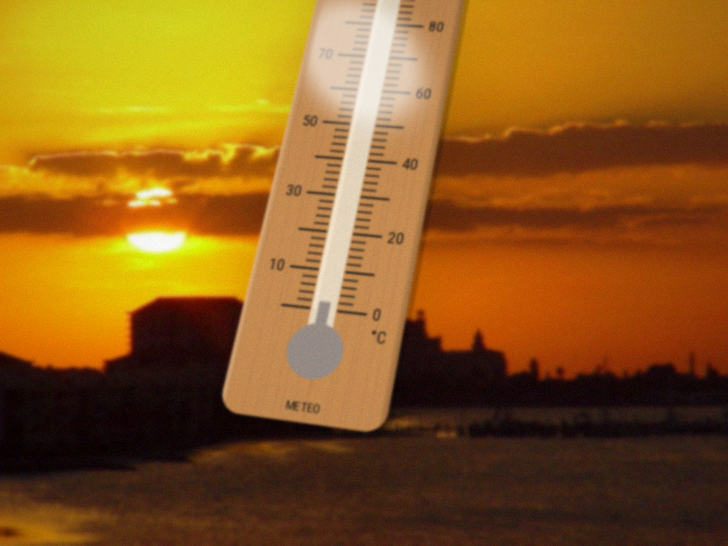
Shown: 2,°C
